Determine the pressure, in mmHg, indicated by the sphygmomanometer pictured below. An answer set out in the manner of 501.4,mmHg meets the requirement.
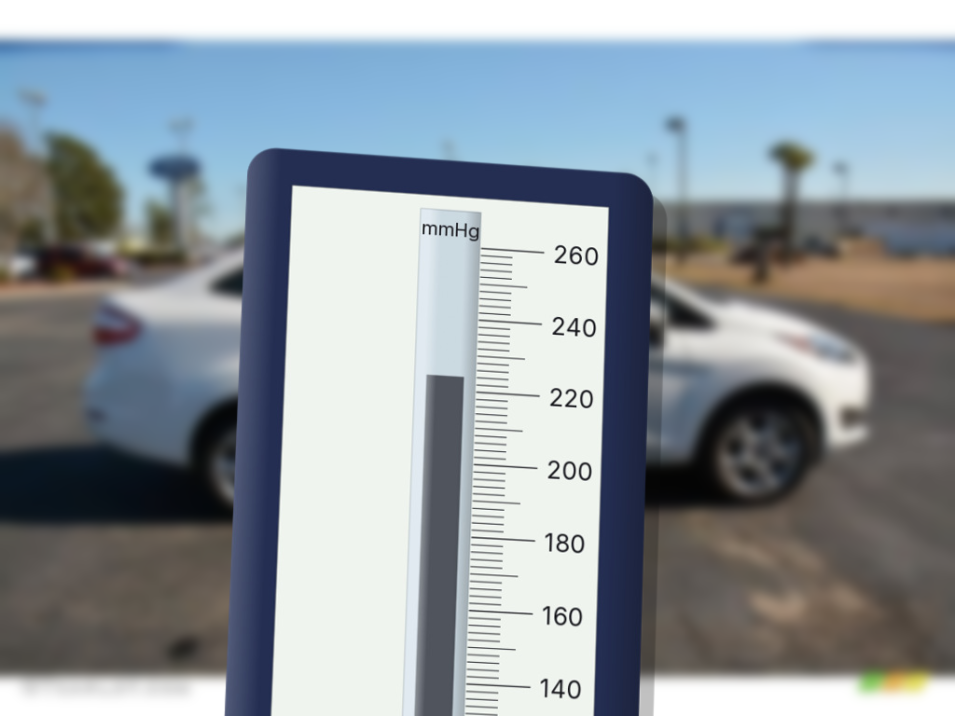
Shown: 224,mmHg
